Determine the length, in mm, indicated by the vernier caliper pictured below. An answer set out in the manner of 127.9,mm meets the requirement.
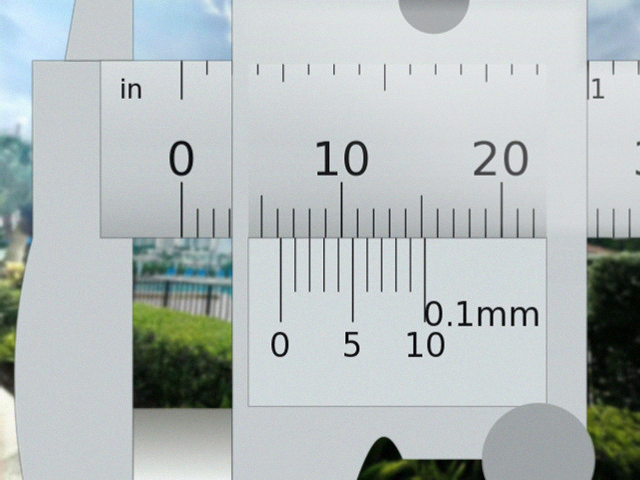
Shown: 6.2,mm
